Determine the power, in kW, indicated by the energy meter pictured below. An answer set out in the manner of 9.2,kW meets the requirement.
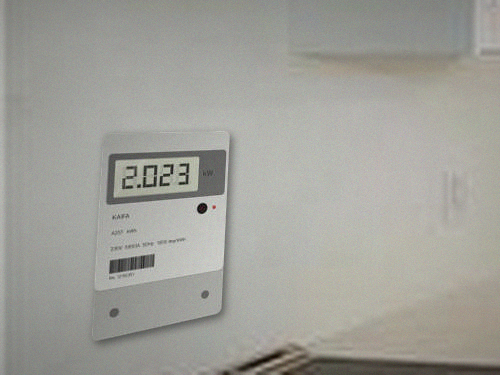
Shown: 2.023,kW
